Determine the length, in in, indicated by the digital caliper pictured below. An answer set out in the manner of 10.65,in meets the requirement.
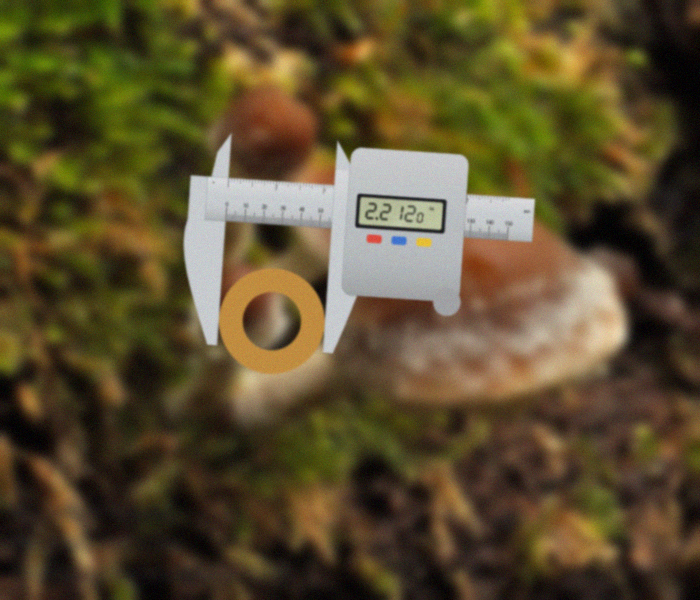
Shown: 2.2120,in
